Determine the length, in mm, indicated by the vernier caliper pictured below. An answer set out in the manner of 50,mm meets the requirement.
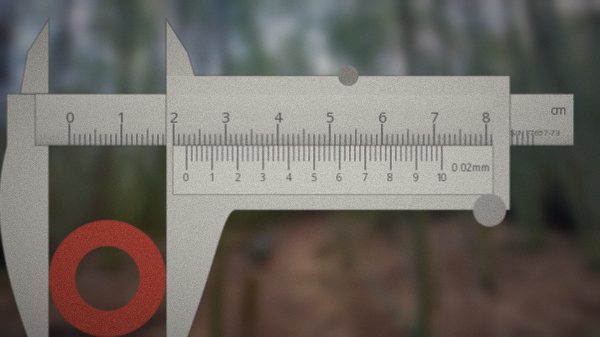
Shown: 22.5,mm
